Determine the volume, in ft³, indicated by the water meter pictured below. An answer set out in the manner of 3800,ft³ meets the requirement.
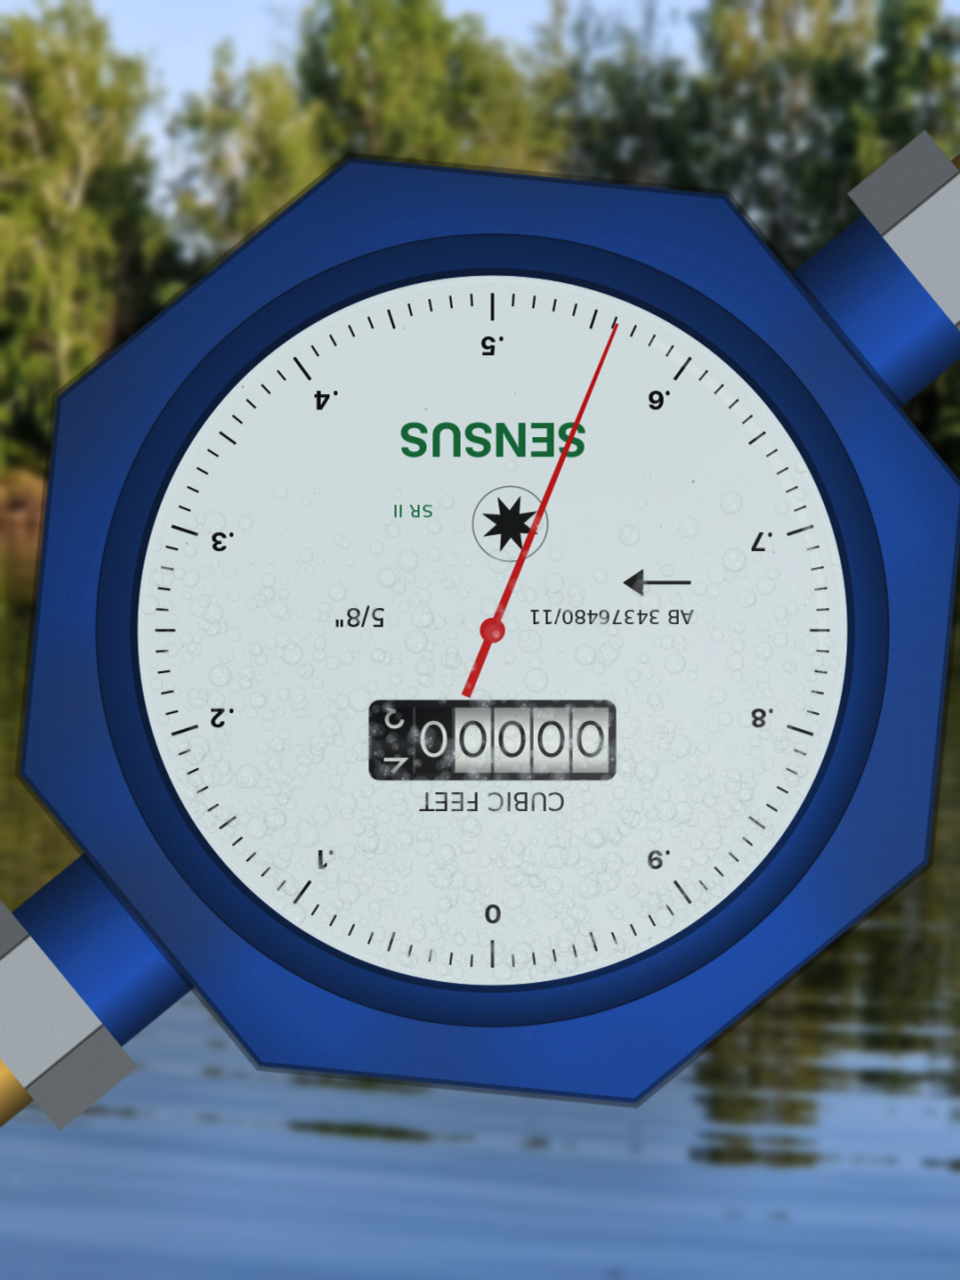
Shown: 2.56,ft³
